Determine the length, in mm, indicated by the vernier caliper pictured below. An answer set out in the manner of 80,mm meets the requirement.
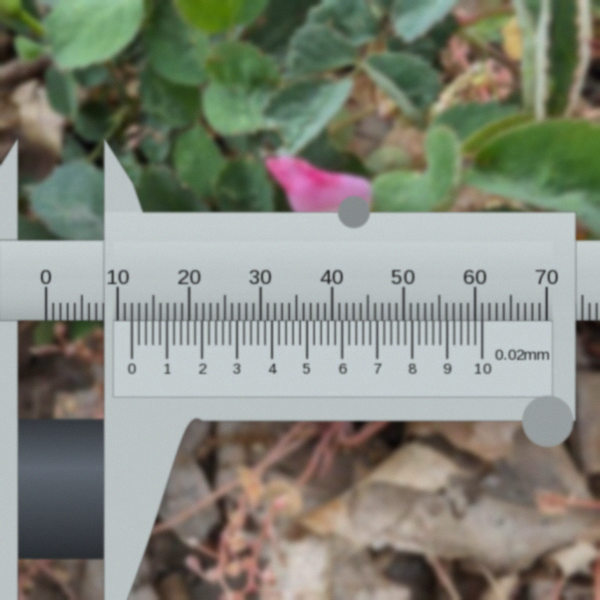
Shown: 12.0,mm
